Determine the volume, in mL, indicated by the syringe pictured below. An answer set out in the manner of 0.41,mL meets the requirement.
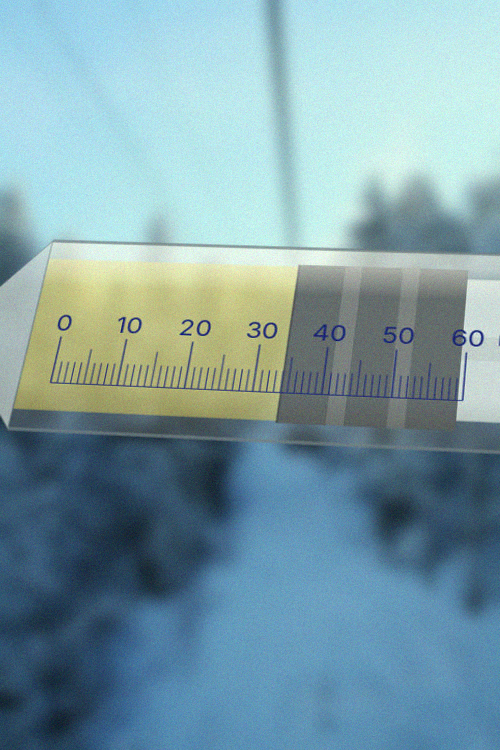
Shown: 34,mL
